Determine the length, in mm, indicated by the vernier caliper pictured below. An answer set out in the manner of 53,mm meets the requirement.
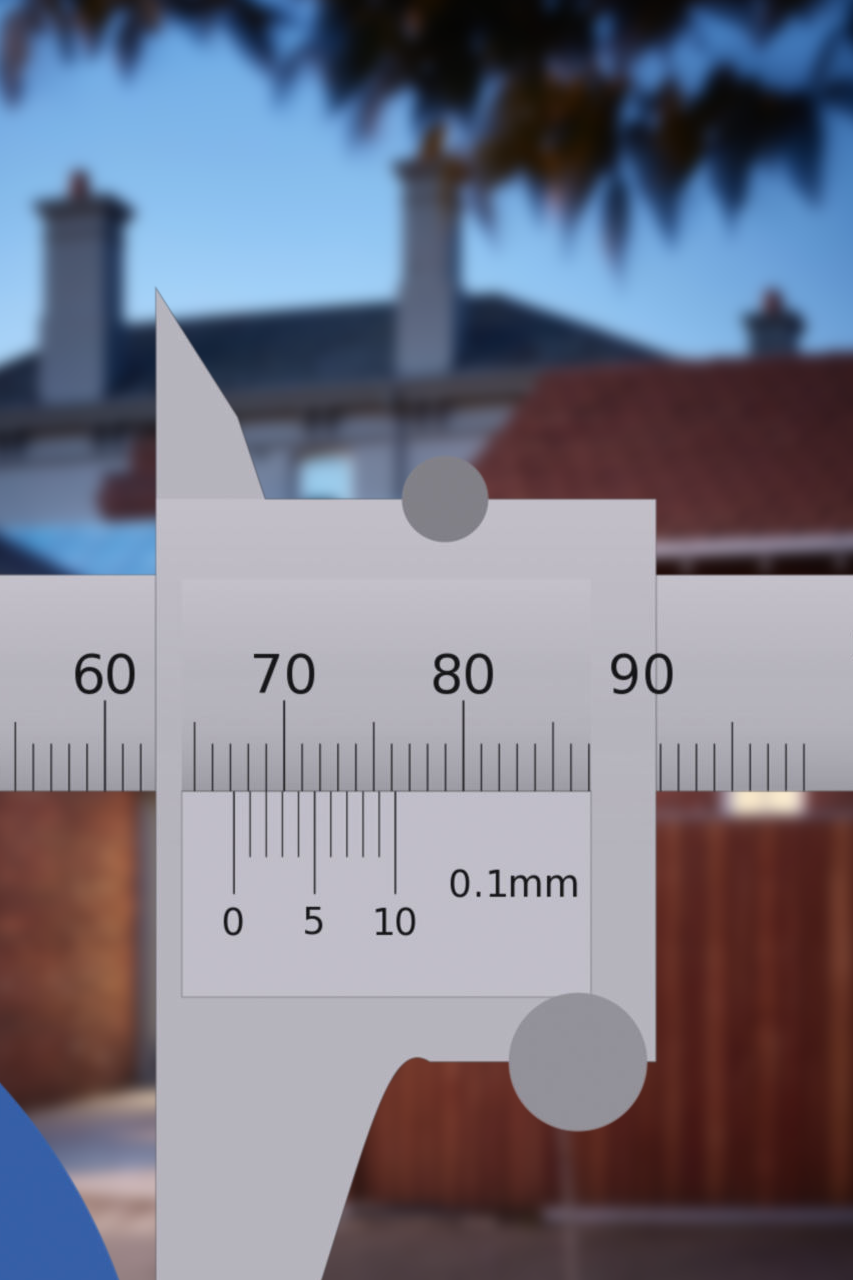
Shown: 67.2,mm
